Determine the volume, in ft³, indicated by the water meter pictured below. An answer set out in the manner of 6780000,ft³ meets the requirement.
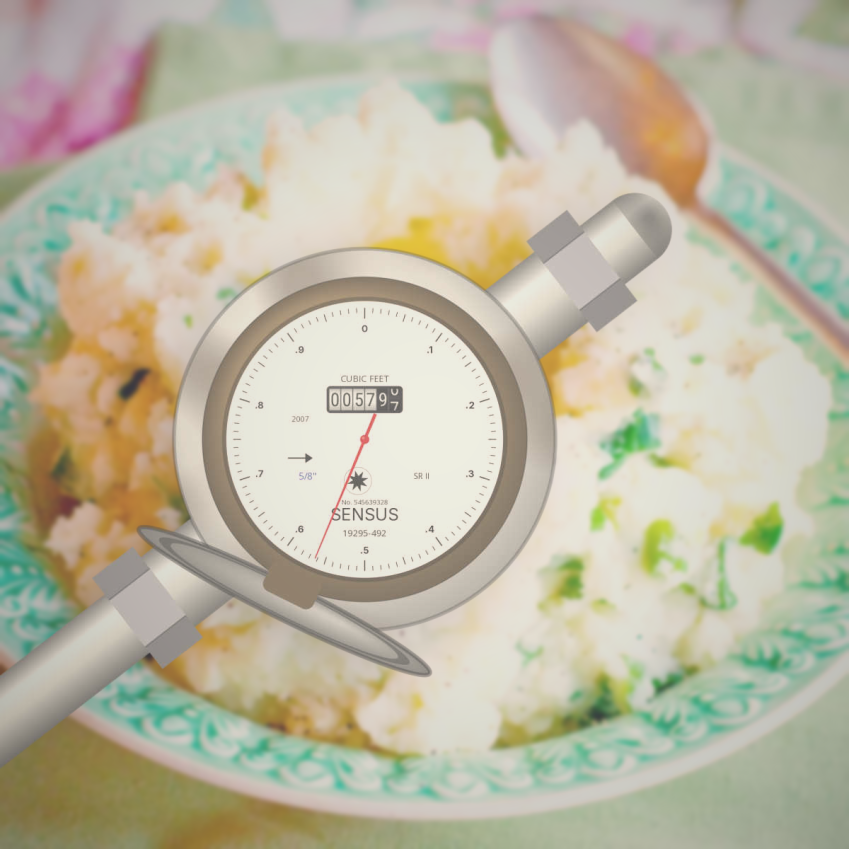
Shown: 5796.56,ft³
